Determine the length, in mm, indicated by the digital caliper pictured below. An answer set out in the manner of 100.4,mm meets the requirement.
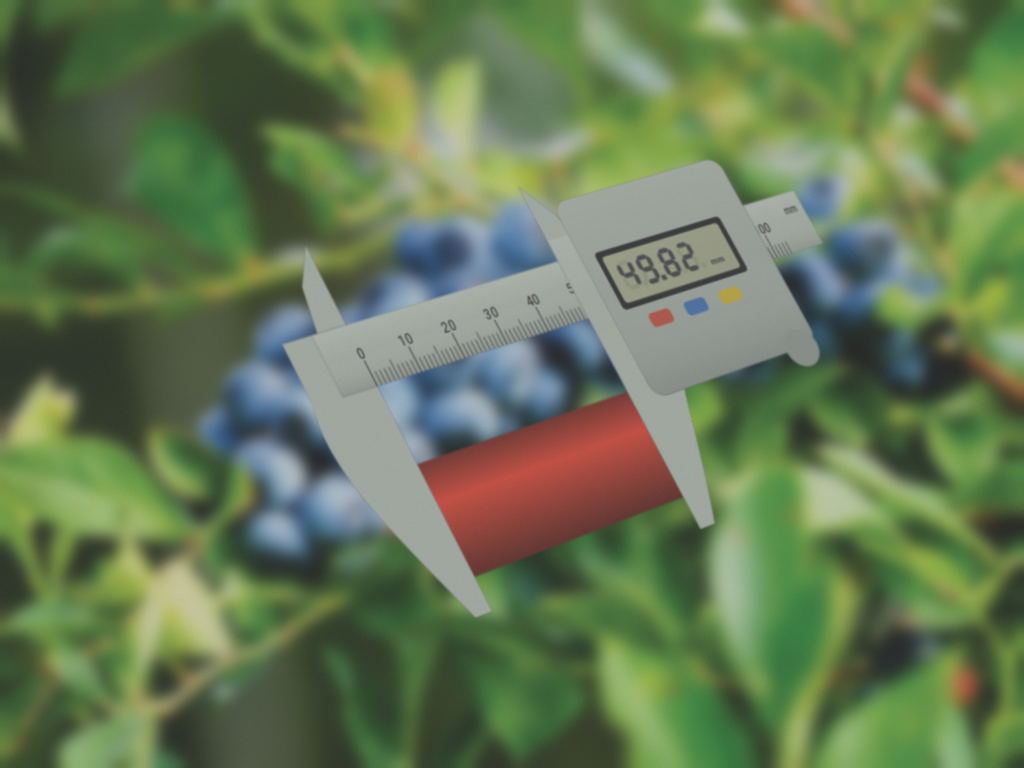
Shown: 49.82,mm
